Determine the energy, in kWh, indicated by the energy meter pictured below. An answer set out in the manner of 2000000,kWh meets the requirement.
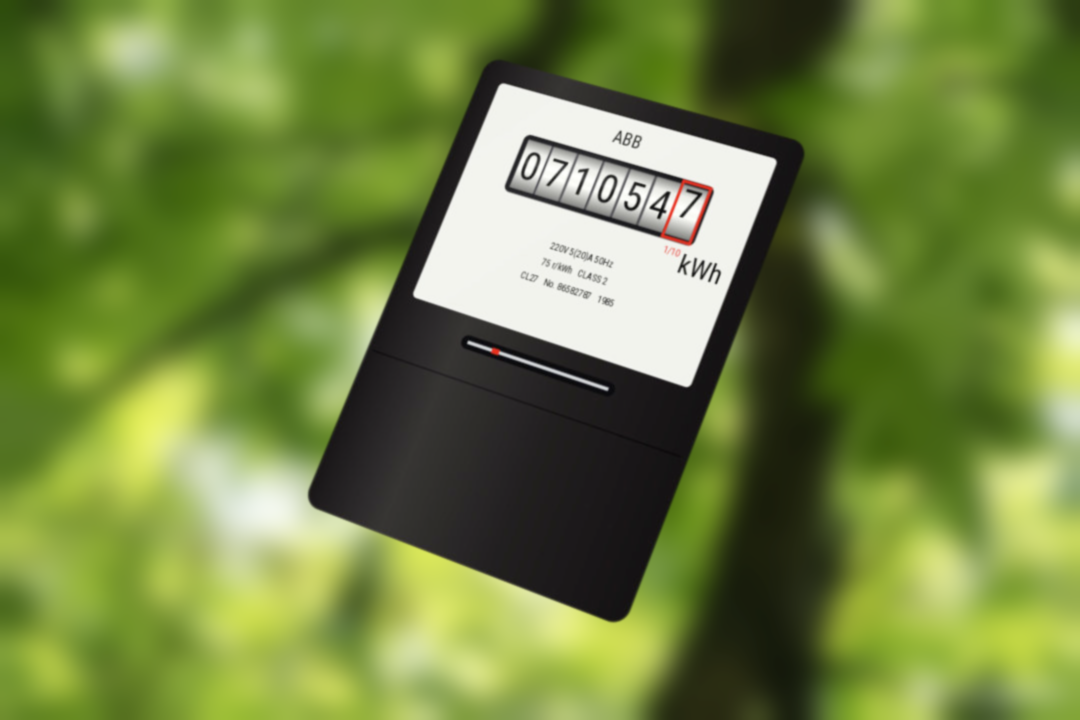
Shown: 71054.7,kWh
